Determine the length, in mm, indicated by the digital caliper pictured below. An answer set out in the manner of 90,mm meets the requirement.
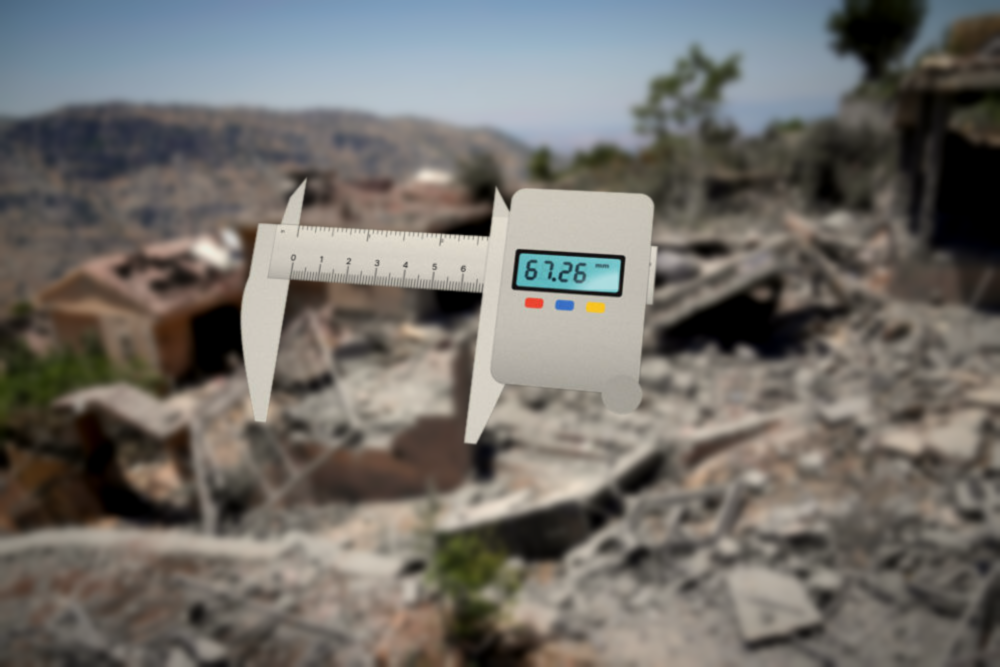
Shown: 67.26,mm
